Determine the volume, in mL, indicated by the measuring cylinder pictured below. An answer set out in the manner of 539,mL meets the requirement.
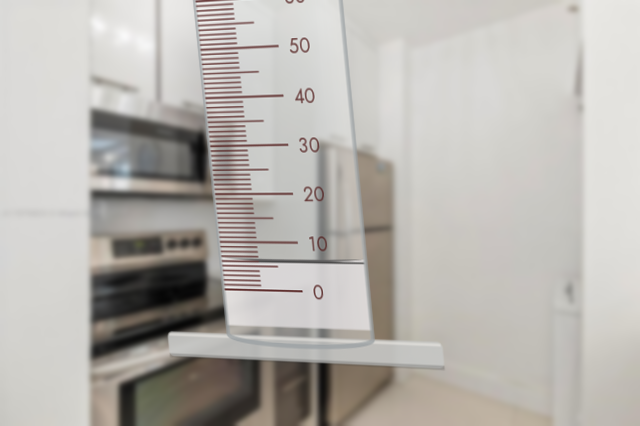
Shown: 6,mL
